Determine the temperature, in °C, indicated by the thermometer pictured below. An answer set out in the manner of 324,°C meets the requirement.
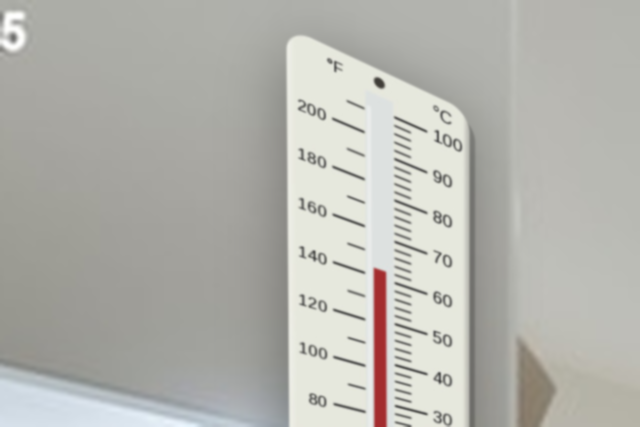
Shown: 62,°C
